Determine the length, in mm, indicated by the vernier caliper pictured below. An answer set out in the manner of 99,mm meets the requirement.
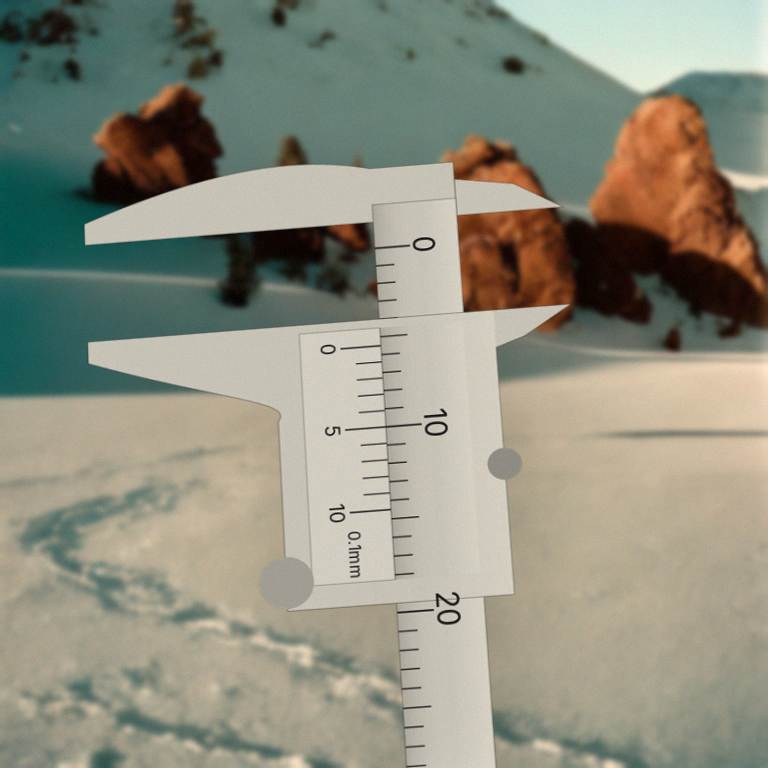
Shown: 5.5,mm
